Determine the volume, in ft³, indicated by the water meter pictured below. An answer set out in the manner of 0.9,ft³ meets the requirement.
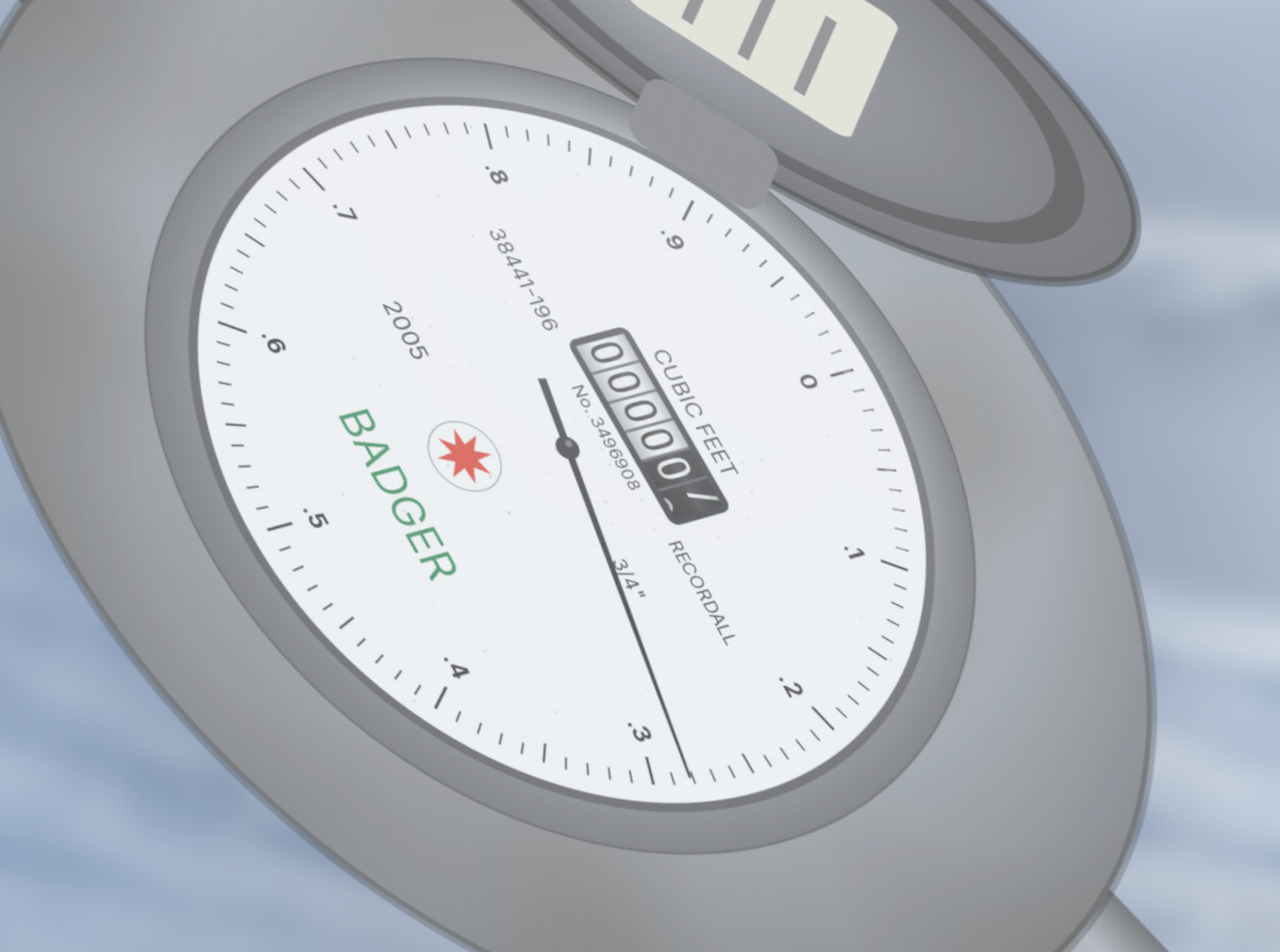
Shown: 7.28,ft³
